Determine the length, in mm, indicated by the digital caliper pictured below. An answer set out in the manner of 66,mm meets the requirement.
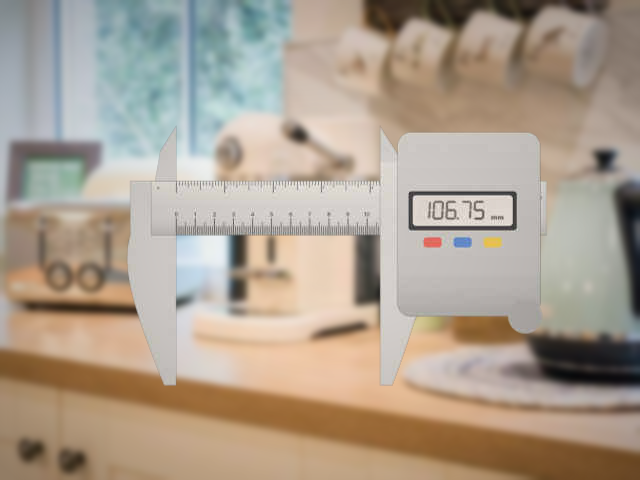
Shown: 106.75,mm
